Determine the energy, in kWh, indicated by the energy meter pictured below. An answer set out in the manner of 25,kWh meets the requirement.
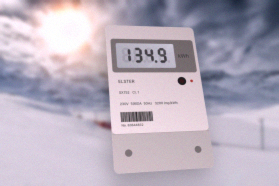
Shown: 134.9,kWh
